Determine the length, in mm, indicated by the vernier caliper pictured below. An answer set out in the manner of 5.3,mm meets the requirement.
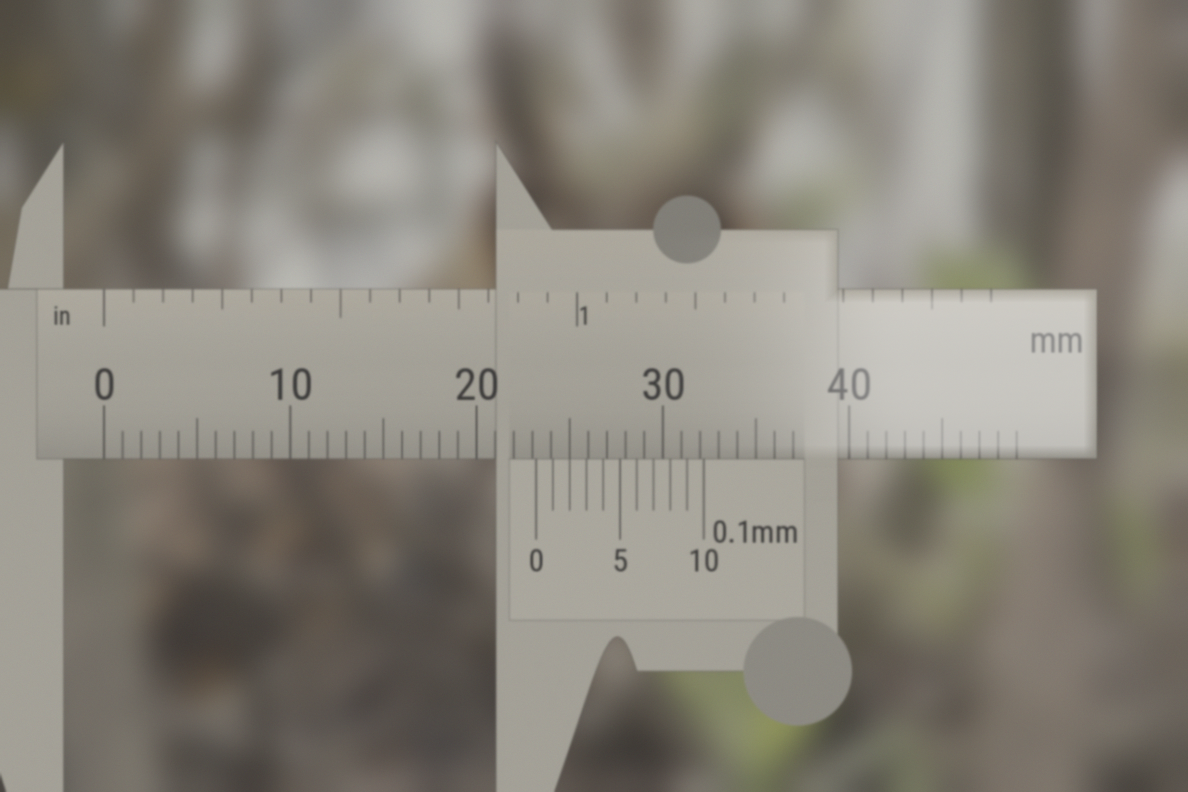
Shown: 23.2,mm
